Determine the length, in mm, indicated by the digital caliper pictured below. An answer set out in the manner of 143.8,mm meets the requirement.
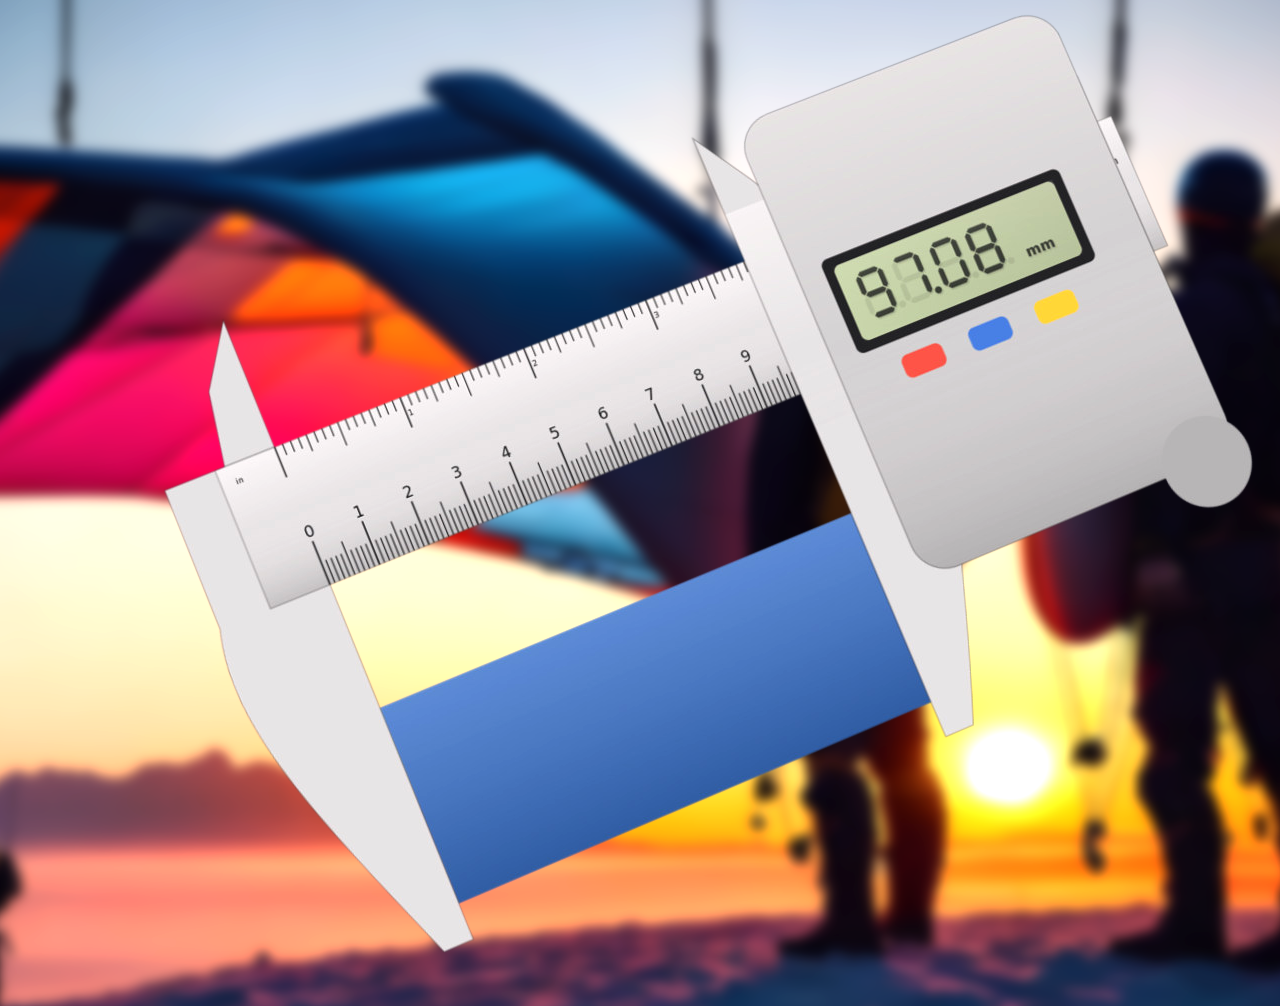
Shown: 97.08,mm
